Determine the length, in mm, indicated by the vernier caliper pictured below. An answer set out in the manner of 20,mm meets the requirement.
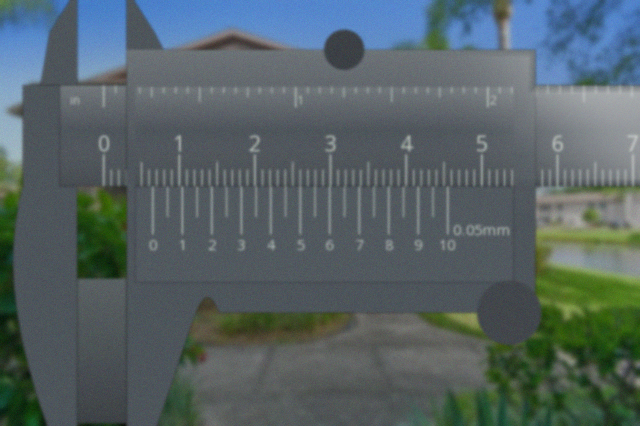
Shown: 6.5,mm
